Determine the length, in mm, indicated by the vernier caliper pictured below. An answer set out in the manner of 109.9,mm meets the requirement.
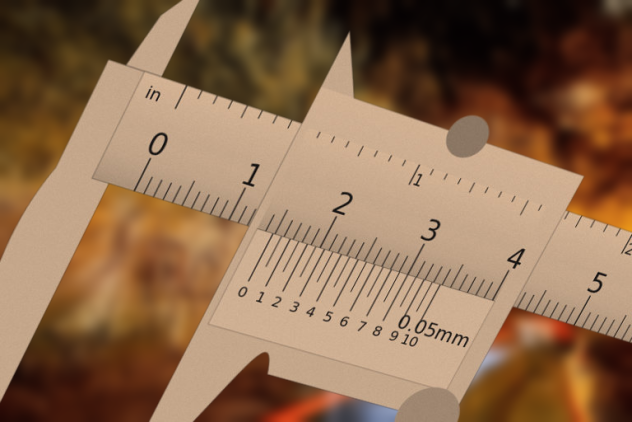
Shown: 14.8,mm
